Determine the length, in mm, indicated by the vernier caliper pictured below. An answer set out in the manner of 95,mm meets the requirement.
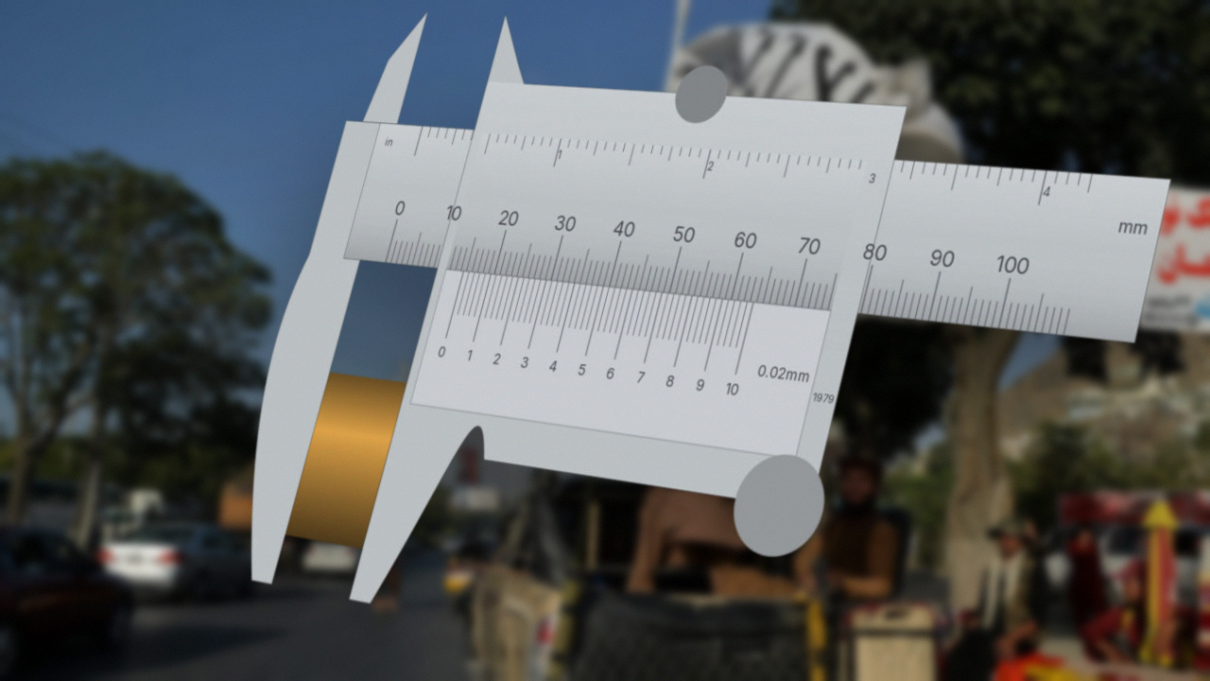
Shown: 14.5,mm
